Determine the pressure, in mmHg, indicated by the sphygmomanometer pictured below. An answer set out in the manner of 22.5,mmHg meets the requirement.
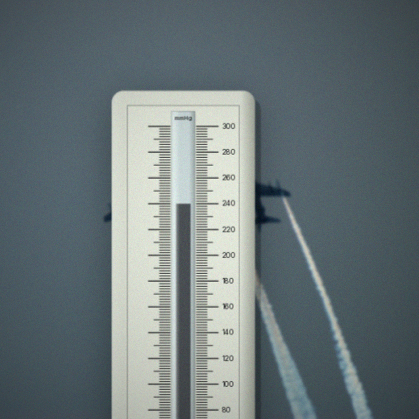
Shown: 240,mmHg
